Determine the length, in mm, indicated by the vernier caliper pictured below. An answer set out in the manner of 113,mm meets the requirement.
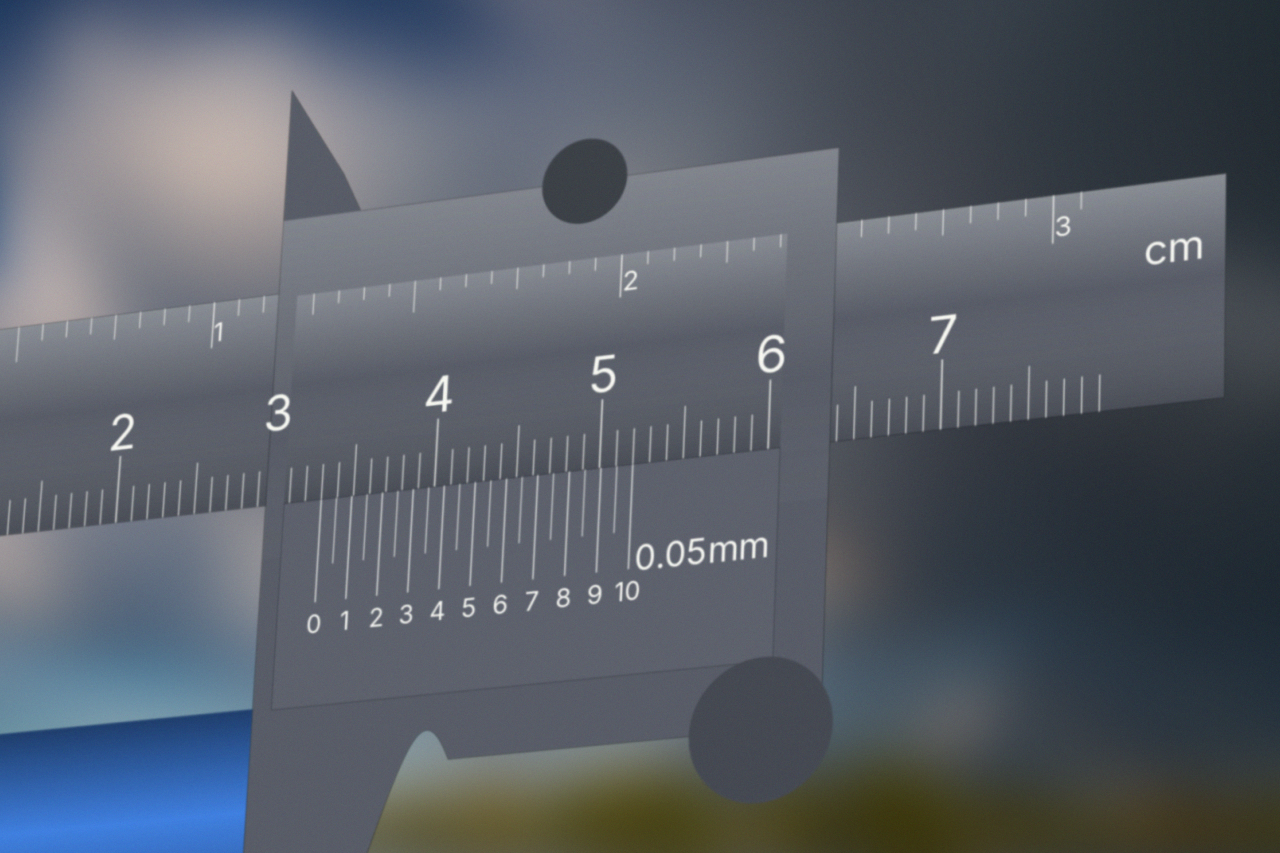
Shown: 33.0,mm
